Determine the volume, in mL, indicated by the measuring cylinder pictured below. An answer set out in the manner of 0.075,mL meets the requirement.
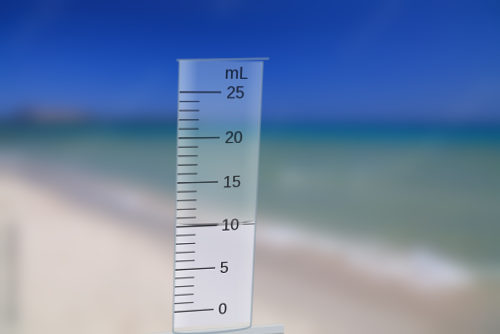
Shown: 10,mL
